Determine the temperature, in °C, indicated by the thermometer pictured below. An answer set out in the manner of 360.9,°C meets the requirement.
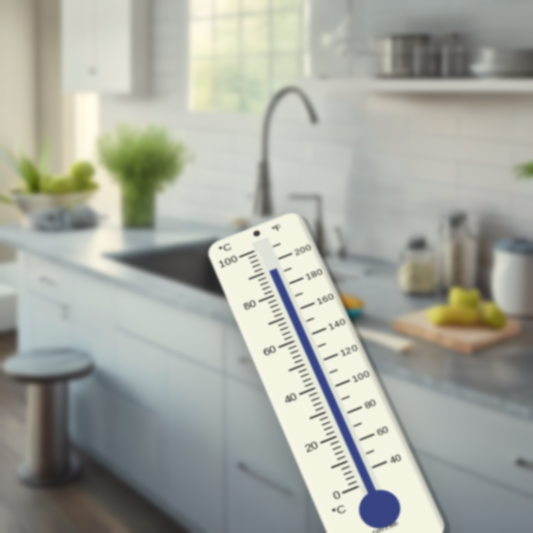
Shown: 90,°C
